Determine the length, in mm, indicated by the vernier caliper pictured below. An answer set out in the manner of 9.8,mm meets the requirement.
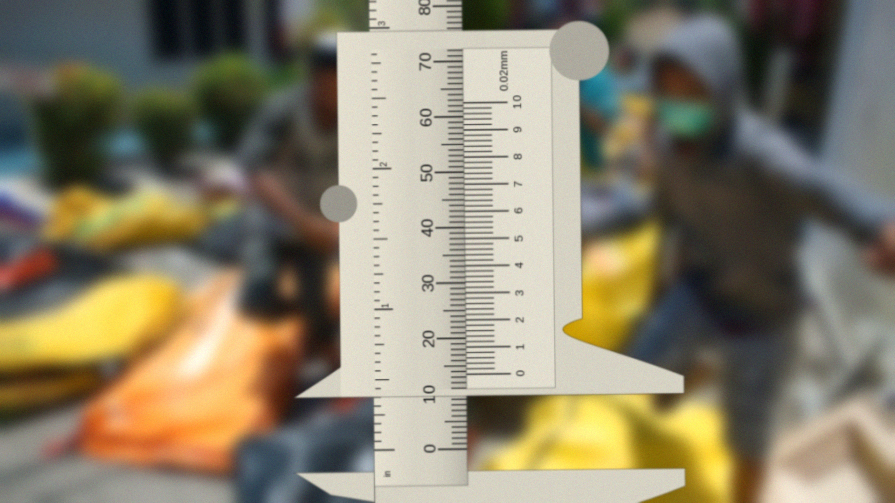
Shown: 13.5,mm
